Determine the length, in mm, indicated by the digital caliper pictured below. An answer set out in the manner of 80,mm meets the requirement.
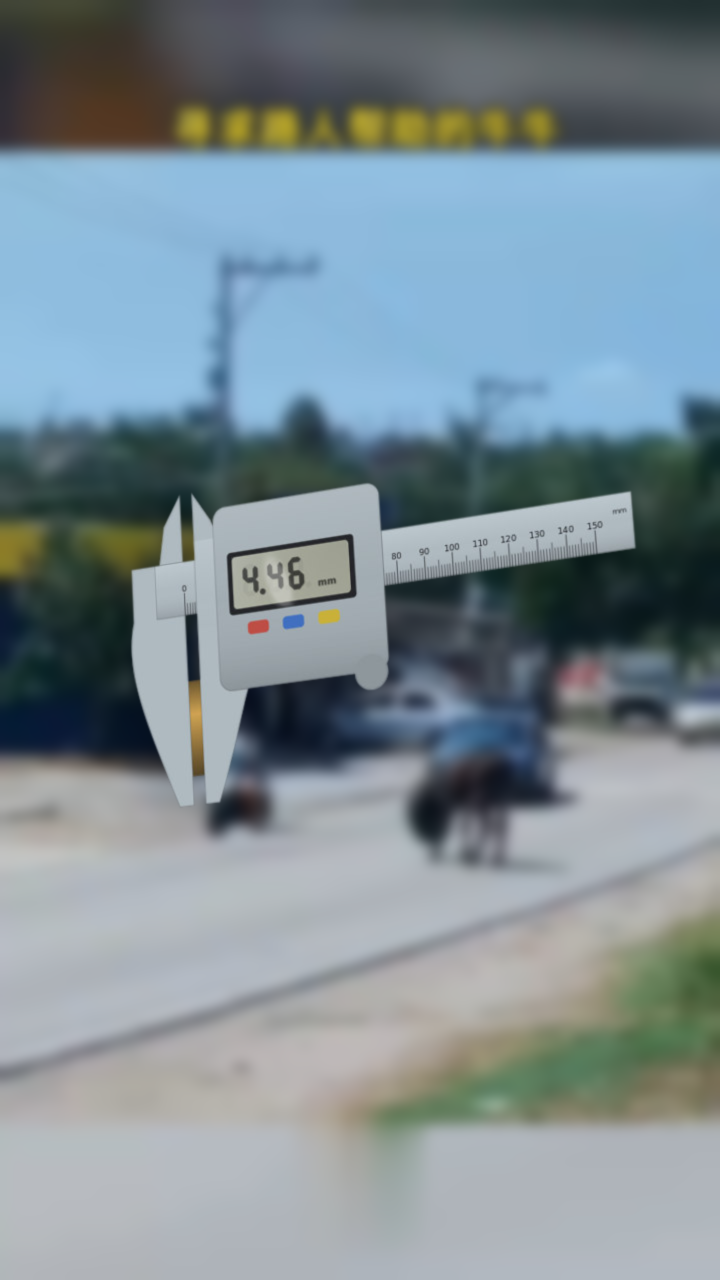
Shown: 4.46,mm
